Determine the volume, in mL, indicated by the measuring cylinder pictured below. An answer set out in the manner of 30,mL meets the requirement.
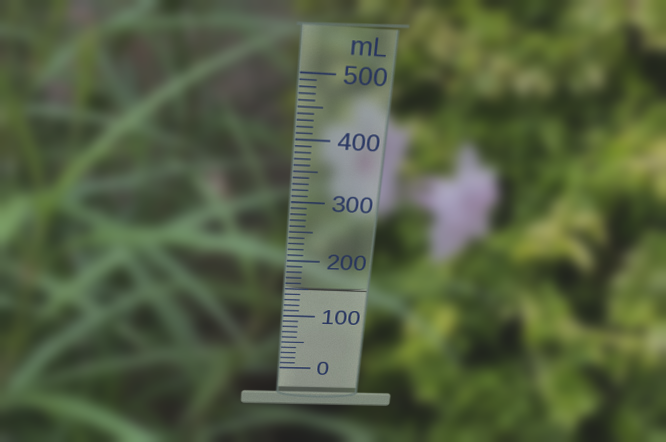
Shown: 150,mL
